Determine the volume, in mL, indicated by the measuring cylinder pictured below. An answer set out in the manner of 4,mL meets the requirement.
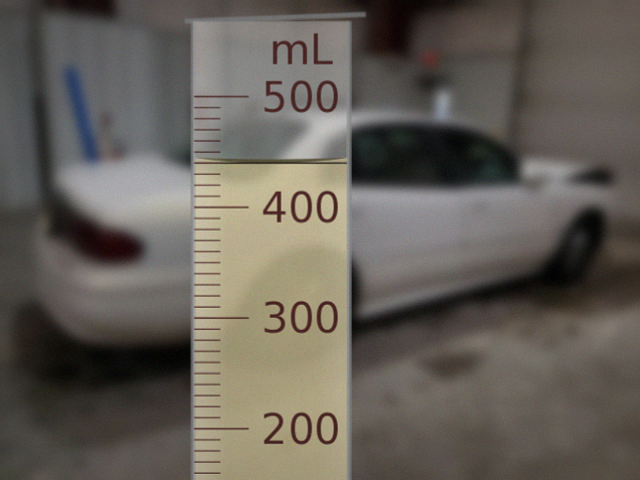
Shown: 440,mL
